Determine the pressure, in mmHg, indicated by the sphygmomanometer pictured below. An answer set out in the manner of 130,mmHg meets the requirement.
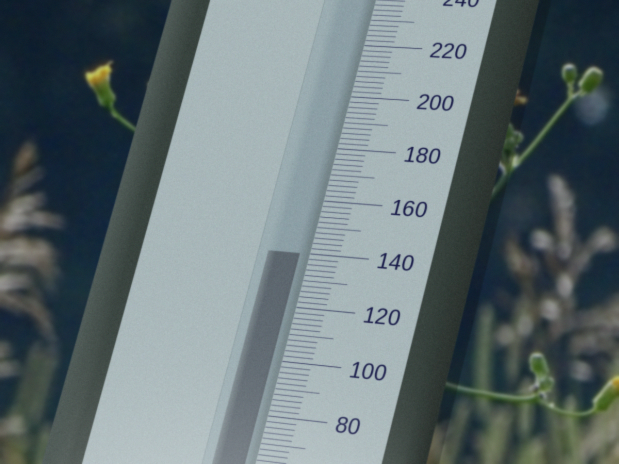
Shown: 140,mmHg
